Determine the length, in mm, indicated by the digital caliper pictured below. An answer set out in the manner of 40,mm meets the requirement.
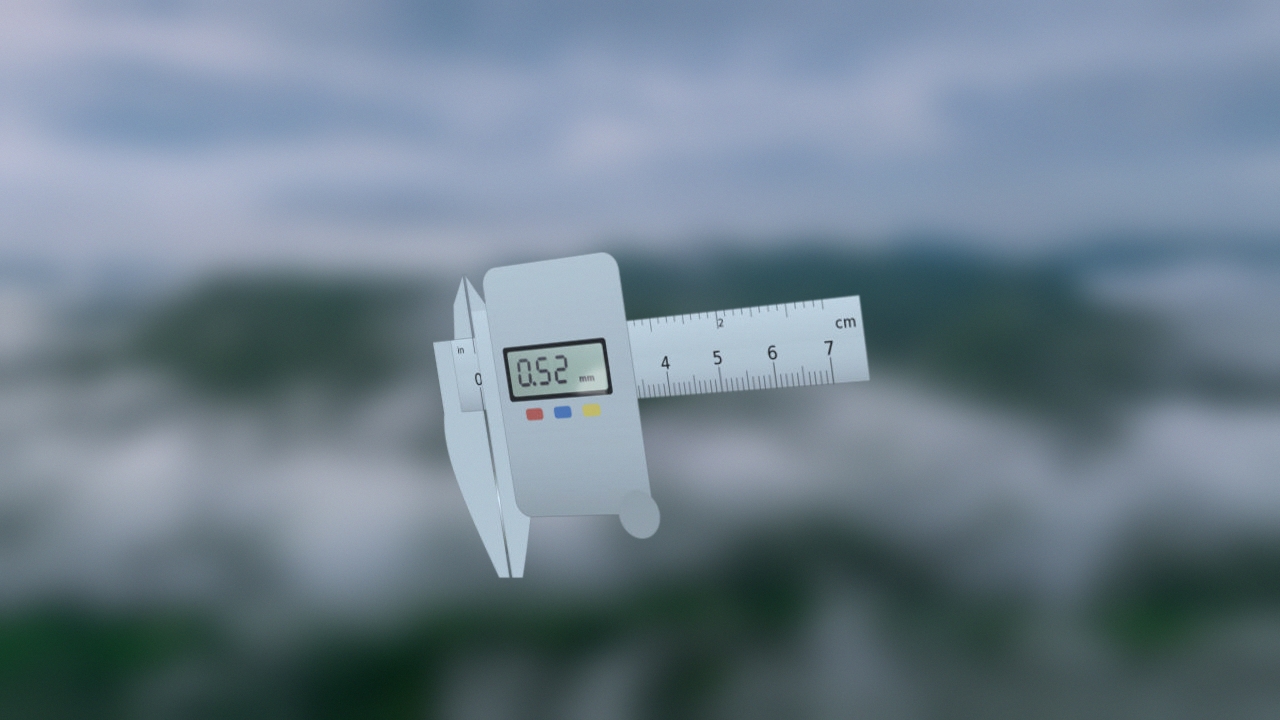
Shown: 0.52,mm
